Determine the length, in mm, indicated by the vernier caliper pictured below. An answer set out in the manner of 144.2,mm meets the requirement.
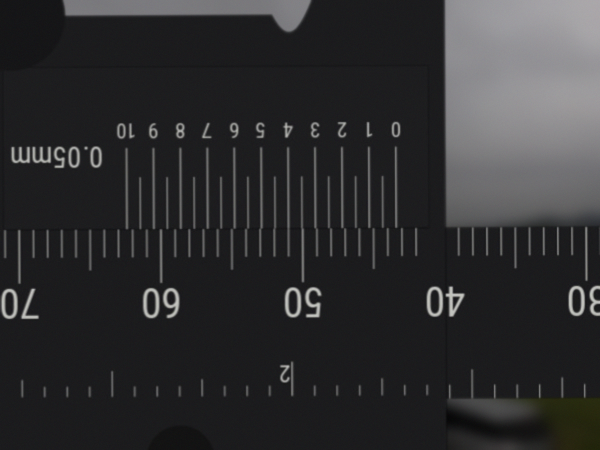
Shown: 43.4,mm
